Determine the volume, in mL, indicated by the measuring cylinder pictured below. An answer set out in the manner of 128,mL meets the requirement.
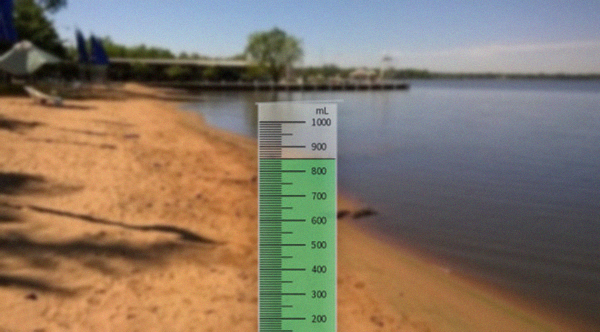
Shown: 850,mL
